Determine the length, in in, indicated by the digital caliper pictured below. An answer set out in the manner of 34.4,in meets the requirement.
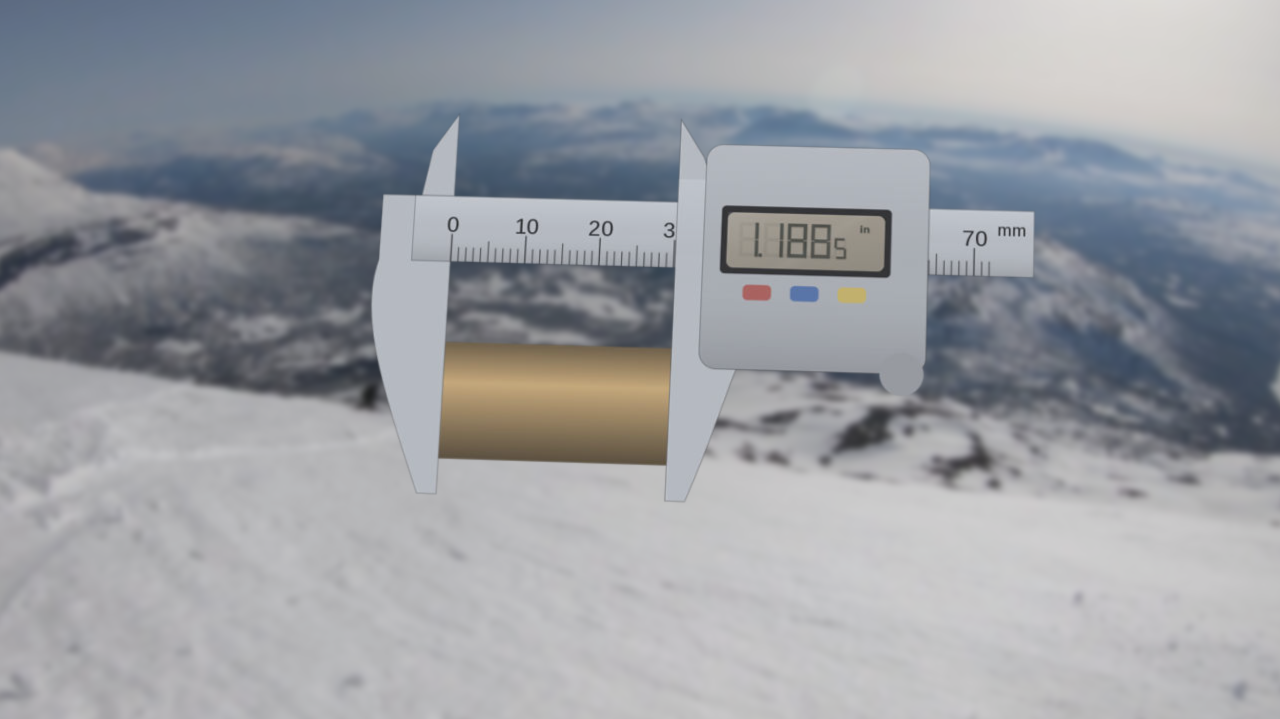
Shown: 1.1885,in
